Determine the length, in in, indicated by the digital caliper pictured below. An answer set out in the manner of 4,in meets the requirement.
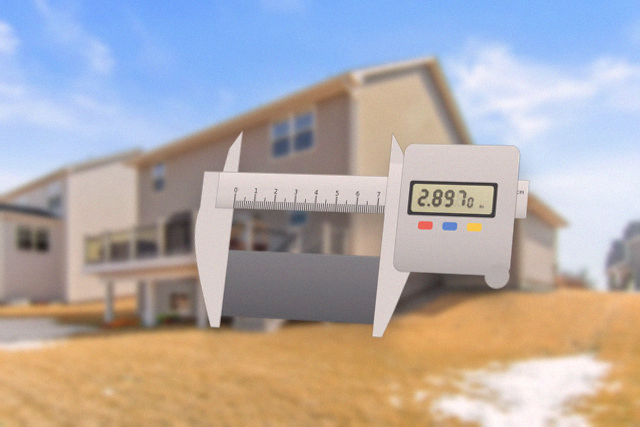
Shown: 2.8970,in
